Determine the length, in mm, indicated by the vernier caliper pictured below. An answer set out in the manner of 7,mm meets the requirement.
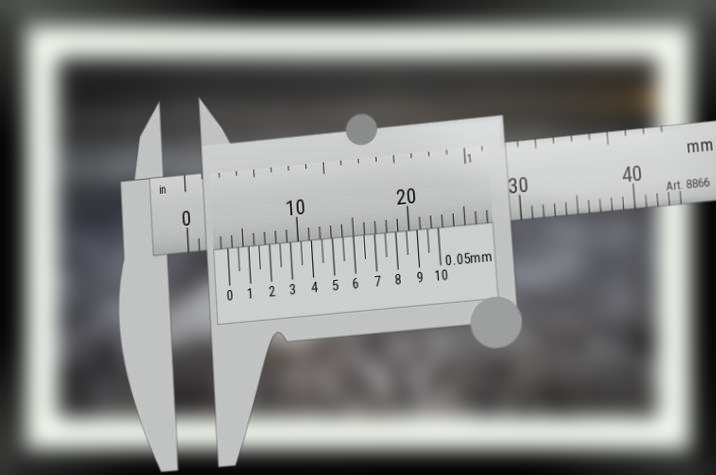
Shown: 3.6,mm
